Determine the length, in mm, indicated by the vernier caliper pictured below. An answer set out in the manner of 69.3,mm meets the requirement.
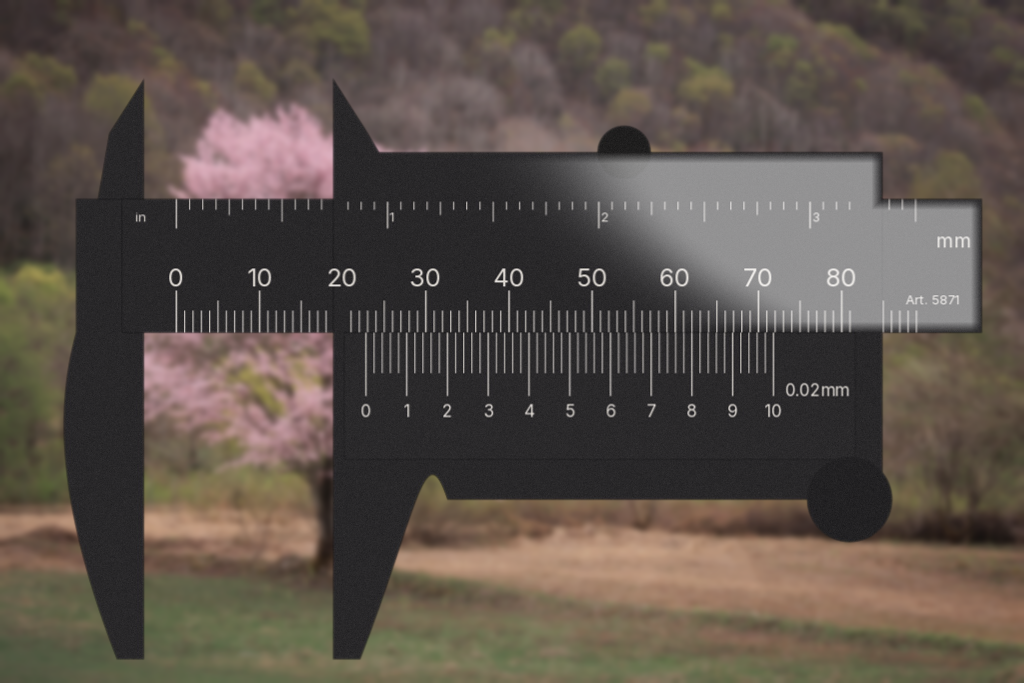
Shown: 22.8,mm
